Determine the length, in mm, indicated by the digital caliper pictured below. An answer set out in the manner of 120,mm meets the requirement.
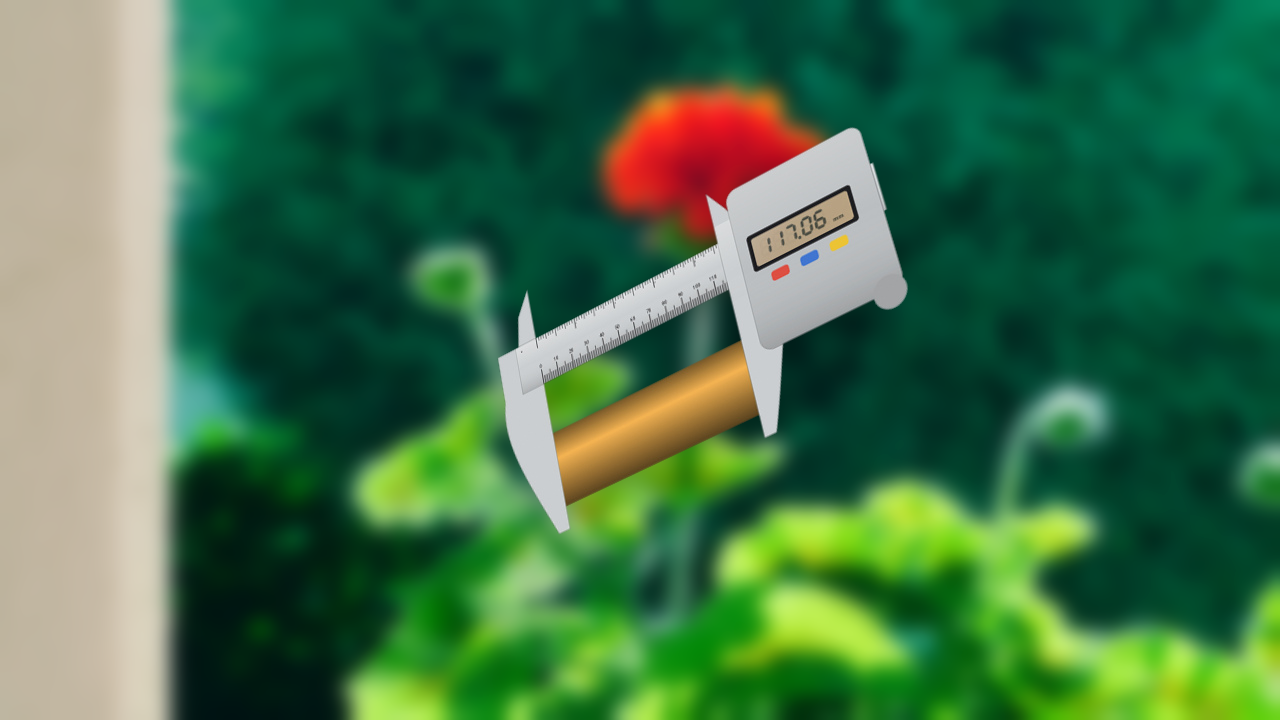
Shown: 117.06,mm
